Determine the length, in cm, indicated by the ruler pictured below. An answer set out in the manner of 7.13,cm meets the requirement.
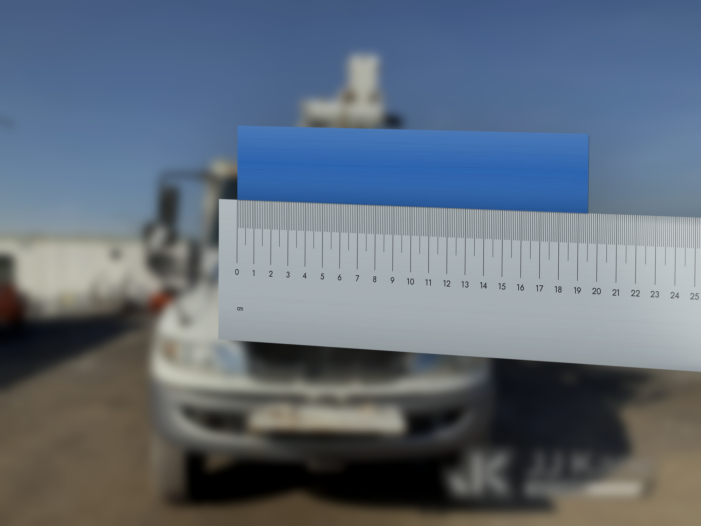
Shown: 19.5,cm
